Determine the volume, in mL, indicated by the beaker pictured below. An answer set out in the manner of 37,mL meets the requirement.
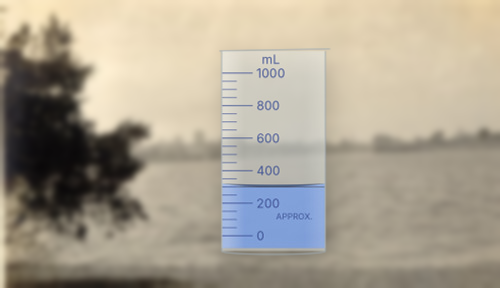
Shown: 300,mL
